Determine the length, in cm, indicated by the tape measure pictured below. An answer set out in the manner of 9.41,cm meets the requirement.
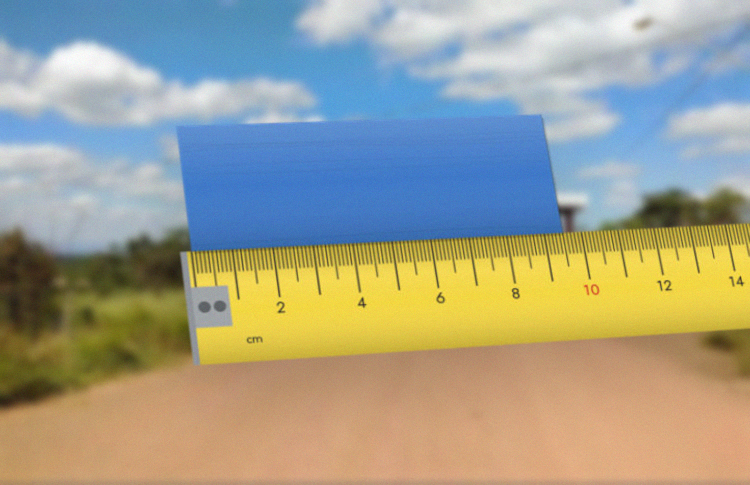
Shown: 9.5,cm
